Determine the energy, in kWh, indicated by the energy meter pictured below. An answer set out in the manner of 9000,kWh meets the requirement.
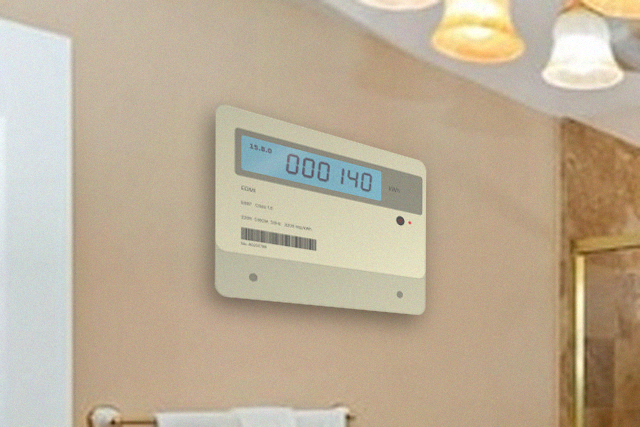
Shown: 140,kWh
